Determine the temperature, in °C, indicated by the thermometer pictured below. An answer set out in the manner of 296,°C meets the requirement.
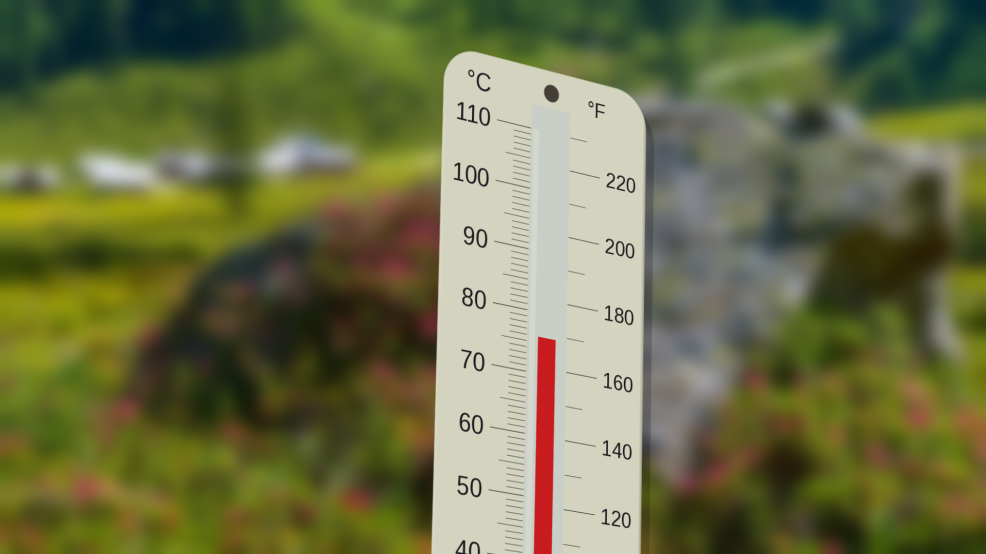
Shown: 76,°C
